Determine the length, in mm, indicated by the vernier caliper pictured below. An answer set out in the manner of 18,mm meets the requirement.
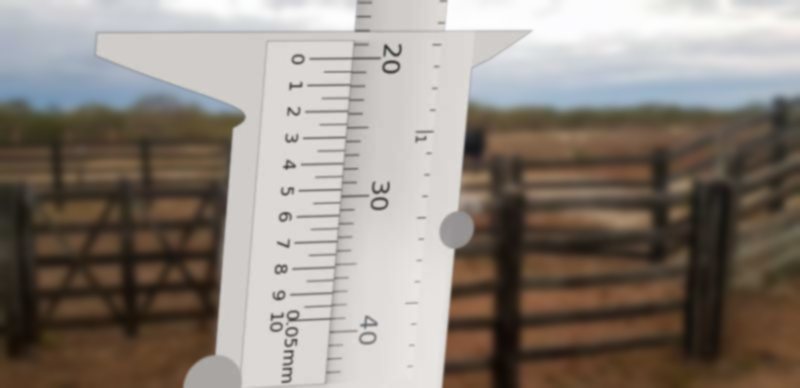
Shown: 20.0,mm
